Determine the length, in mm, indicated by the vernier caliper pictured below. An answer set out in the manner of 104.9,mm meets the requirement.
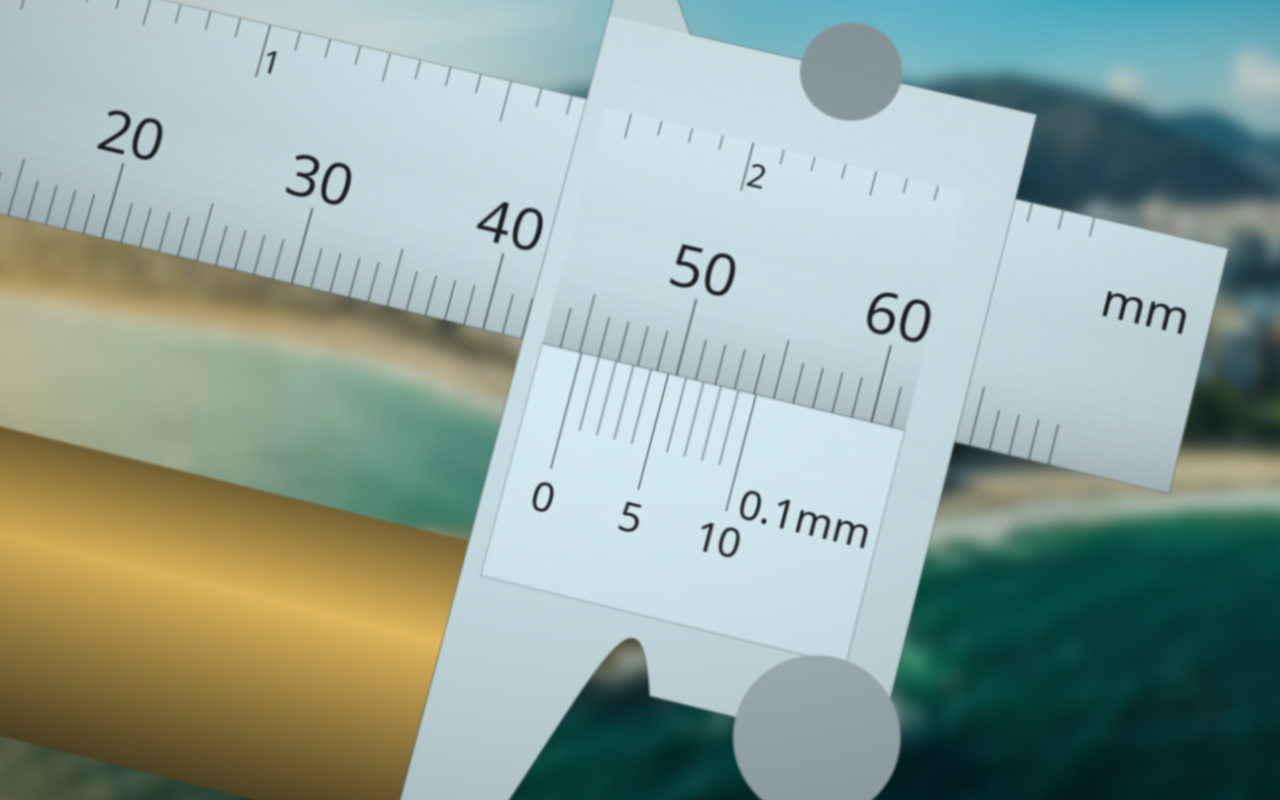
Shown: 45.1,mm
